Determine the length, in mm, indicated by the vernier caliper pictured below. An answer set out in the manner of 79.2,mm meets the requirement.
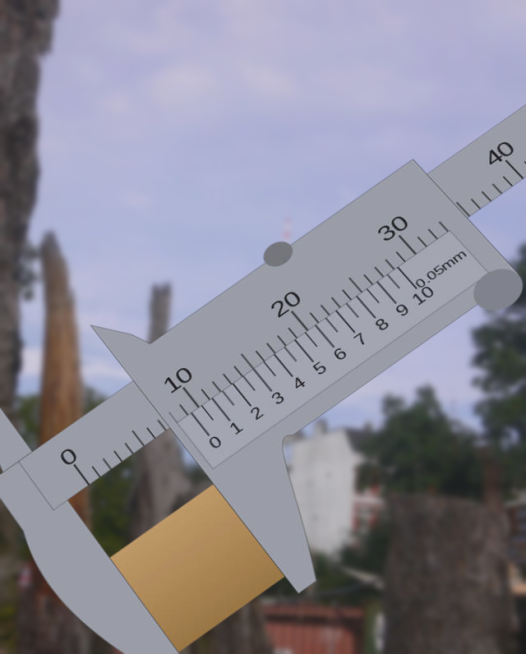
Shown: 9.3,mm
